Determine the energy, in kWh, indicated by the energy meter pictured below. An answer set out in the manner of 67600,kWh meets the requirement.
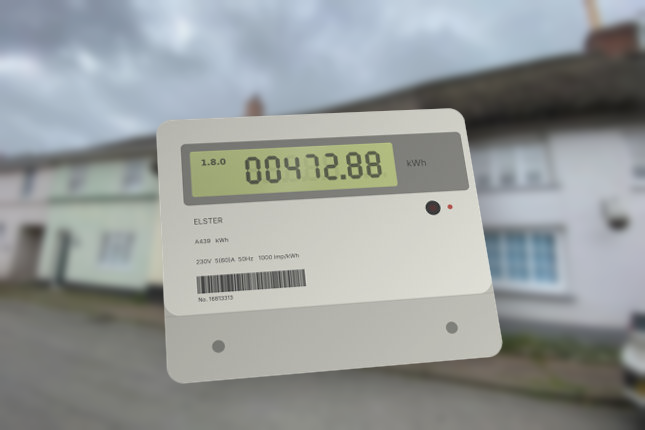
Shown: 472.88,kWh
